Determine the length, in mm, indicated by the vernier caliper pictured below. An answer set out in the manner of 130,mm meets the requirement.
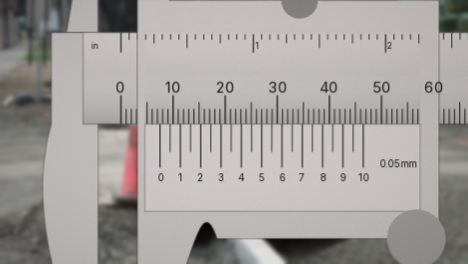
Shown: 7.5,mm
